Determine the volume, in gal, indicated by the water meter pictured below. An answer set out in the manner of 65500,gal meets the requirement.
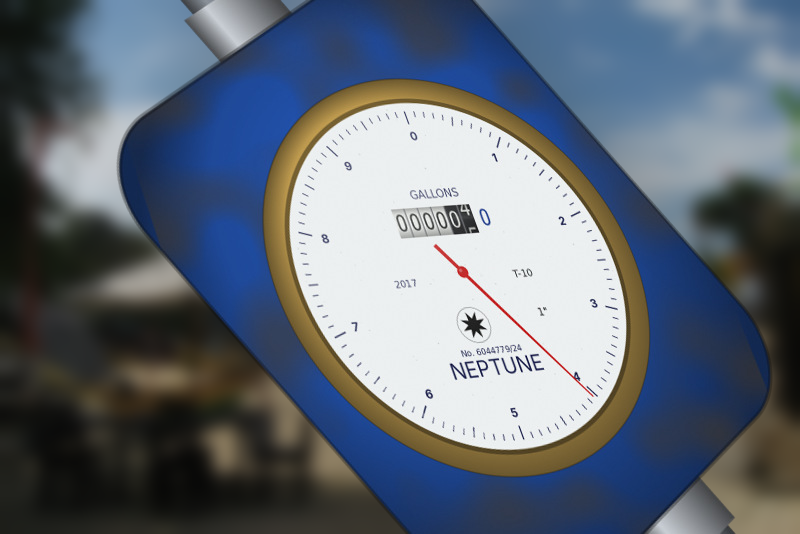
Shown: 44.0,gal
